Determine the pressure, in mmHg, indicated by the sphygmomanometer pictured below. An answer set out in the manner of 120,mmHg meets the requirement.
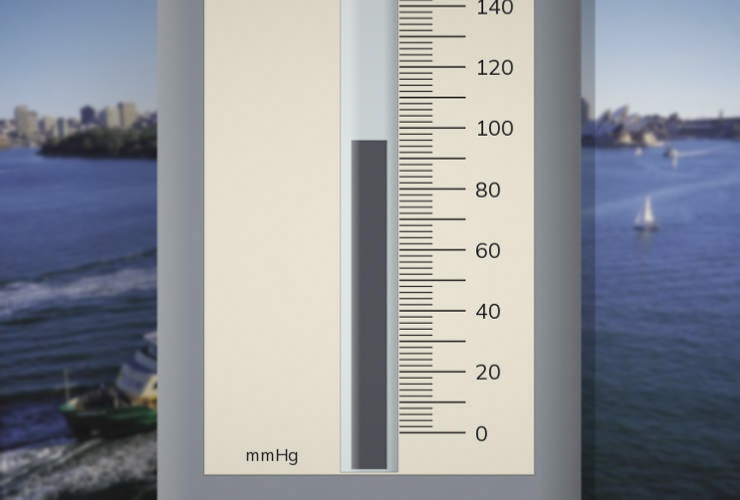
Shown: 96,mmHg
